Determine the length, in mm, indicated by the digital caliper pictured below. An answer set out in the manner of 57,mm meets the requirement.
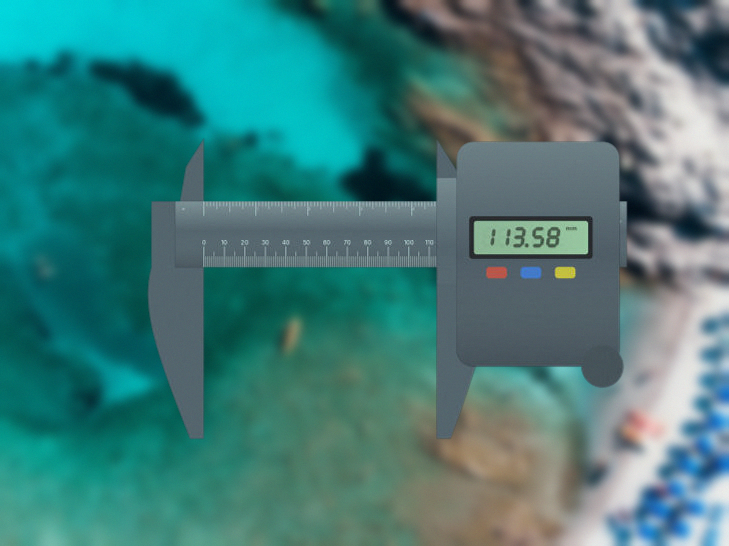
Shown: 113.58,mm
